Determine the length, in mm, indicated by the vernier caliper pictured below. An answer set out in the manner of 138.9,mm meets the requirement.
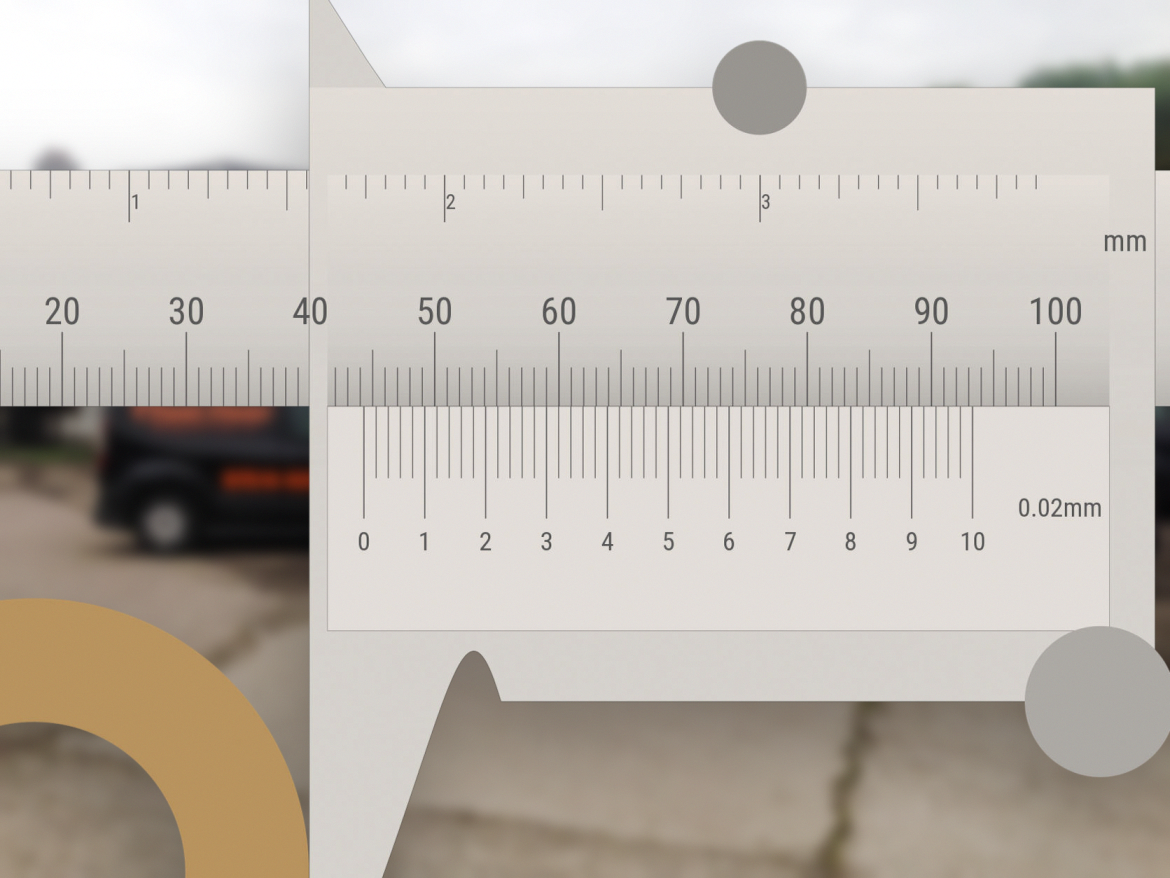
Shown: 44.3,mm
